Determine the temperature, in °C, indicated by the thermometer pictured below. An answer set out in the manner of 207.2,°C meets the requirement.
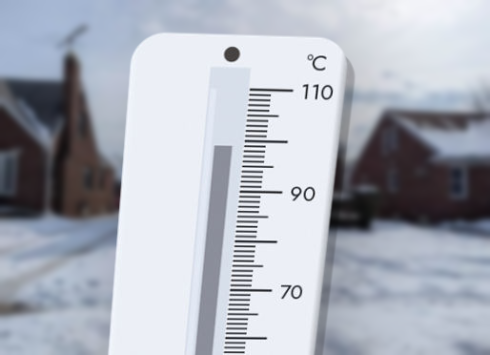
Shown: 99,°C
